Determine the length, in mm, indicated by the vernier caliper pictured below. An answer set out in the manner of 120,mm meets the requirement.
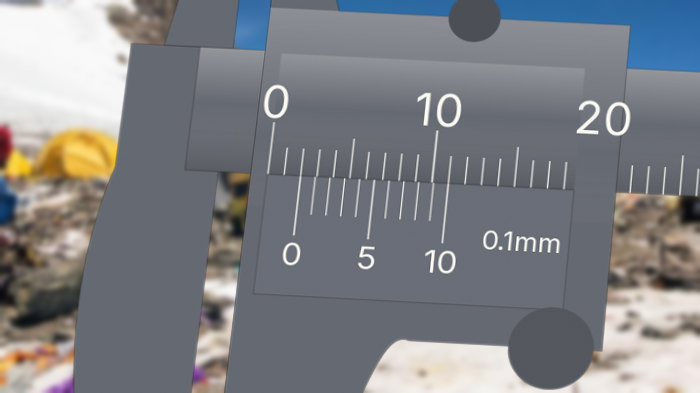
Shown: 2.0,mm
